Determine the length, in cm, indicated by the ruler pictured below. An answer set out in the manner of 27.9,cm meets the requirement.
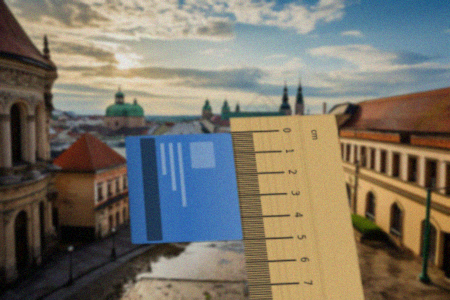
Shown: 5,cm
